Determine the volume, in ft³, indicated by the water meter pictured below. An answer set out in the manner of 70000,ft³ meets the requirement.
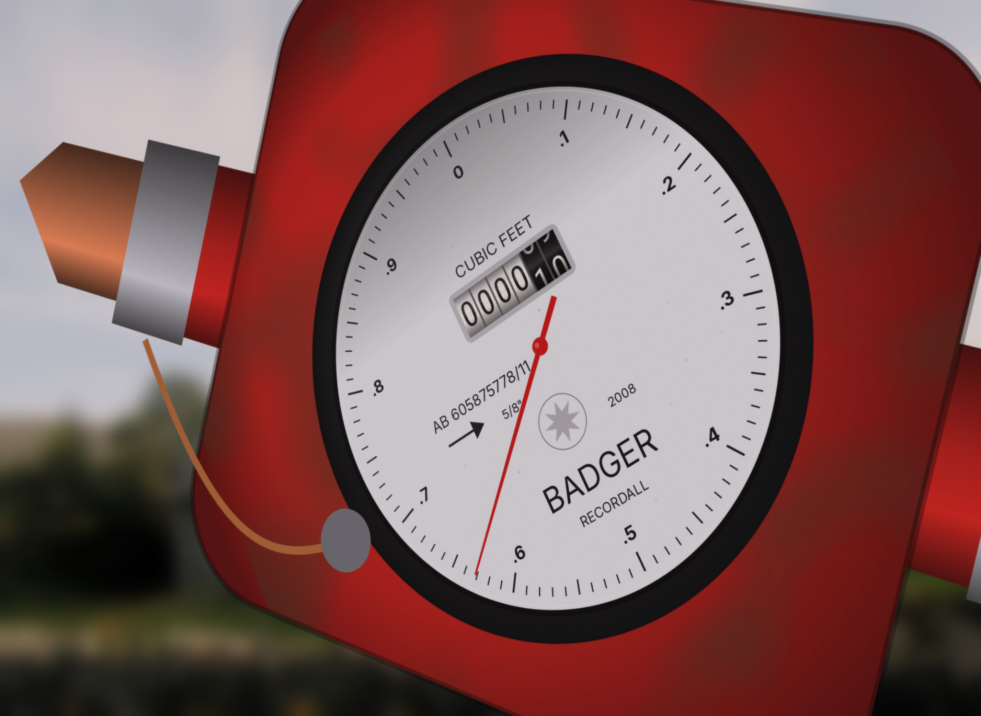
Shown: 9.63,ft³
